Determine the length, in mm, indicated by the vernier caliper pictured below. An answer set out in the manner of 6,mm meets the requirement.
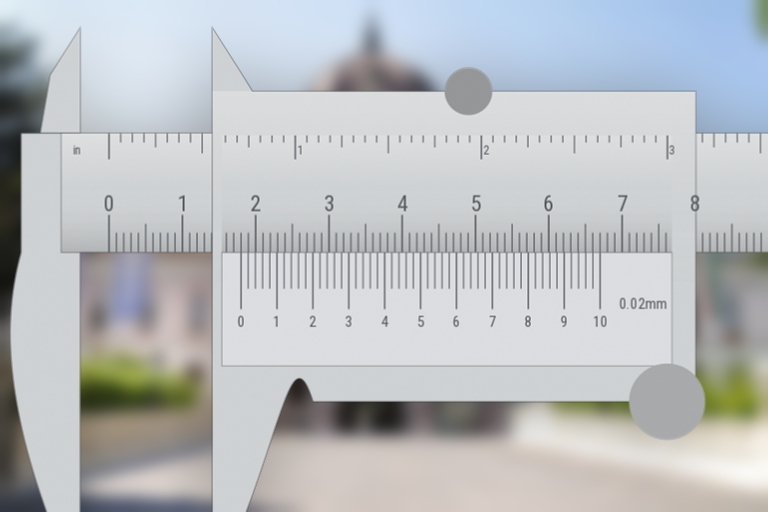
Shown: 18.0,mm
